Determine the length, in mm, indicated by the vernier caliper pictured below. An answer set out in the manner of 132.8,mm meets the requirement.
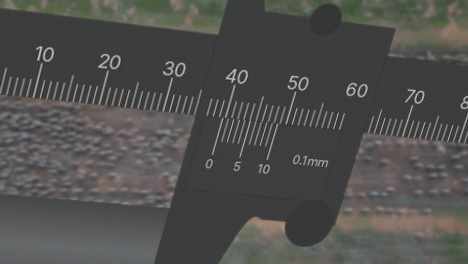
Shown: 39.6,mm
